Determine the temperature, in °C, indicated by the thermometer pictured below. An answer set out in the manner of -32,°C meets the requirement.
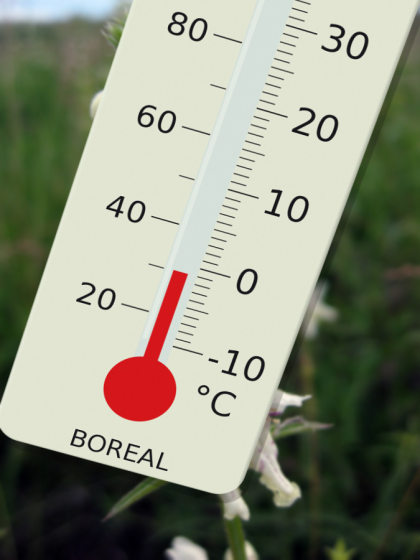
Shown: -1,°C
